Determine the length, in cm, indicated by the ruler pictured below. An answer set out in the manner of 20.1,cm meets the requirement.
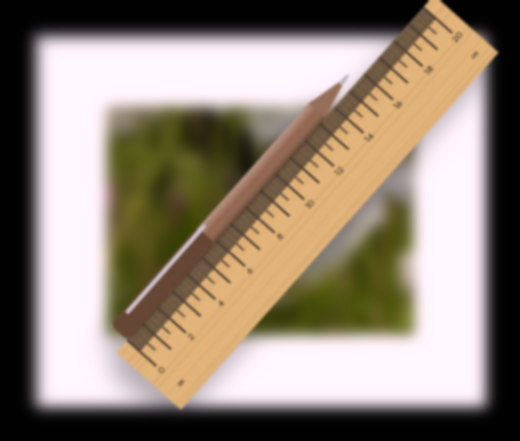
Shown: 15.5,cm
